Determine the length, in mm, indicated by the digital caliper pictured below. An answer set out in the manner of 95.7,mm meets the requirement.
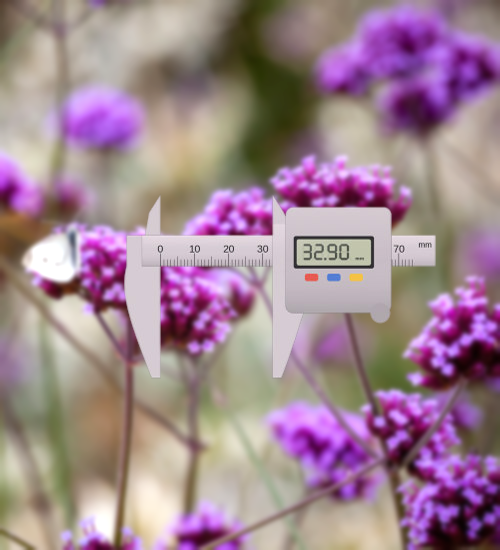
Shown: 32.90,mm
